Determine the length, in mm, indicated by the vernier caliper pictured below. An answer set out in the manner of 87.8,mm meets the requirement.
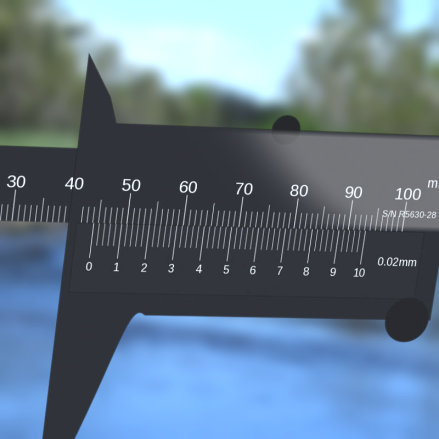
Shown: 44.2,mm
